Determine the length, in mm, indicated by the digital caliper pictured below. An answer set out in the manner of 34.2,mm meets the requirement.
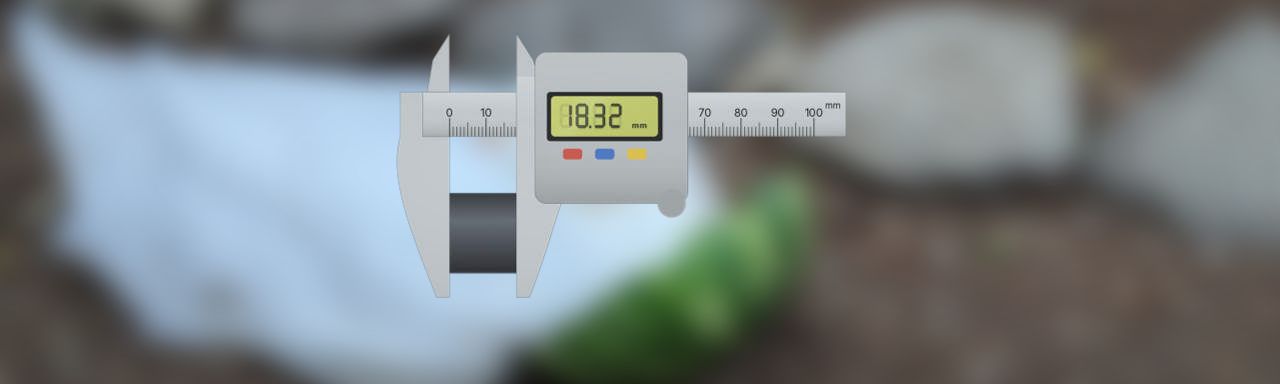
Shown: 18.32,mm
